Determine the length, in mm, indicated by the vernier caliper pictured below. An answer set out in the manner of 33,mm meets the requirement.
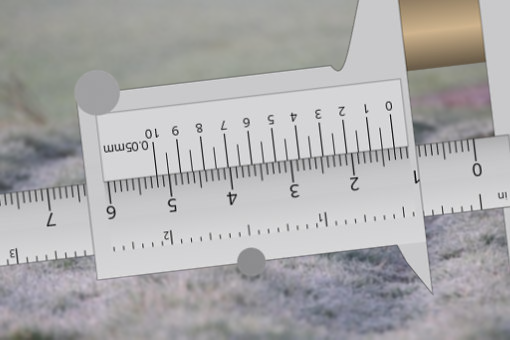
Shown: 13.0,mm
